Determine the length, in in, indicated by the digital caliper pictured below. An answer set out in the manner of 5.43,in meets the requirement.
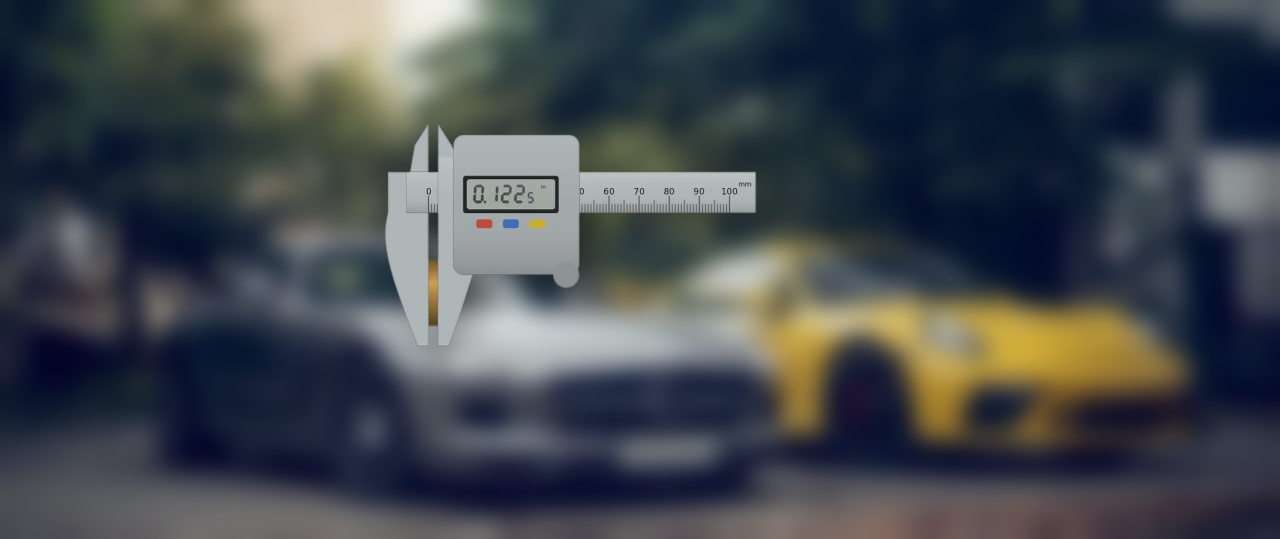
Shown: 0.1225,in
